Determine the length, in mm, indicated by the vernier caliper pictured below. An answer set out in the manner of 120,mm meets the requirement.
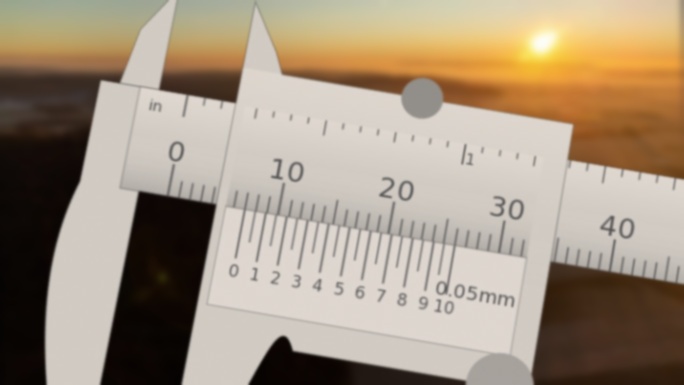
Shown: 7.0,mm
